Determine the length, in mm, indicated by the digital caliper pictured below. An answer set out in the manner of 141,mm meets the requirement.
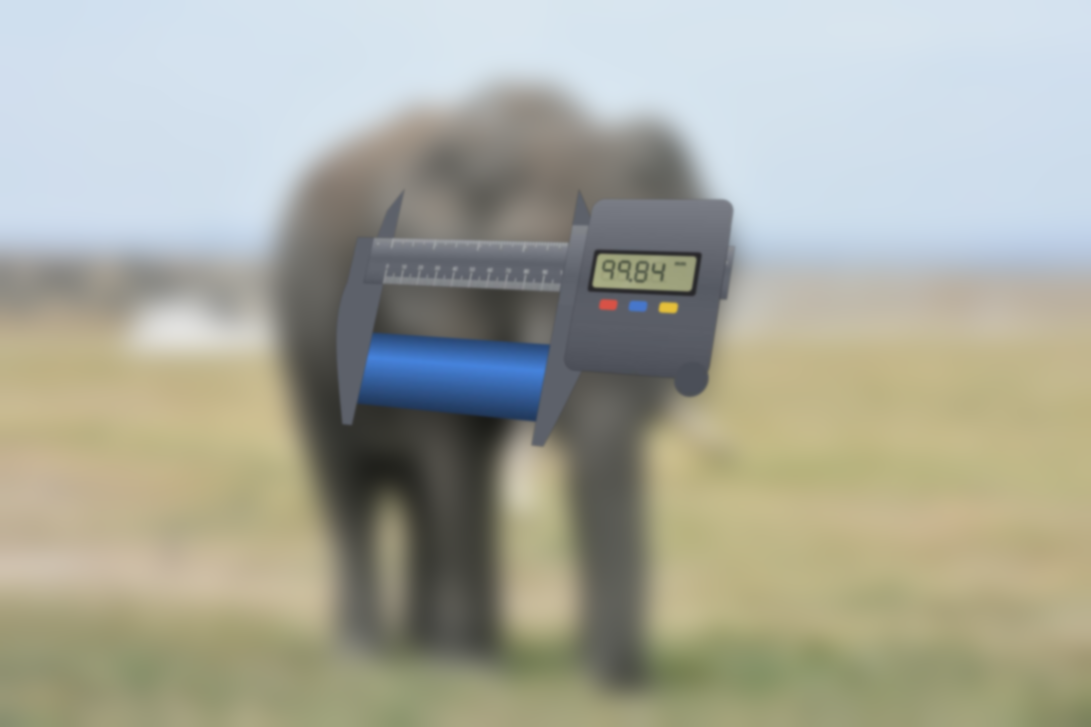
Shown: 99.84,mm
